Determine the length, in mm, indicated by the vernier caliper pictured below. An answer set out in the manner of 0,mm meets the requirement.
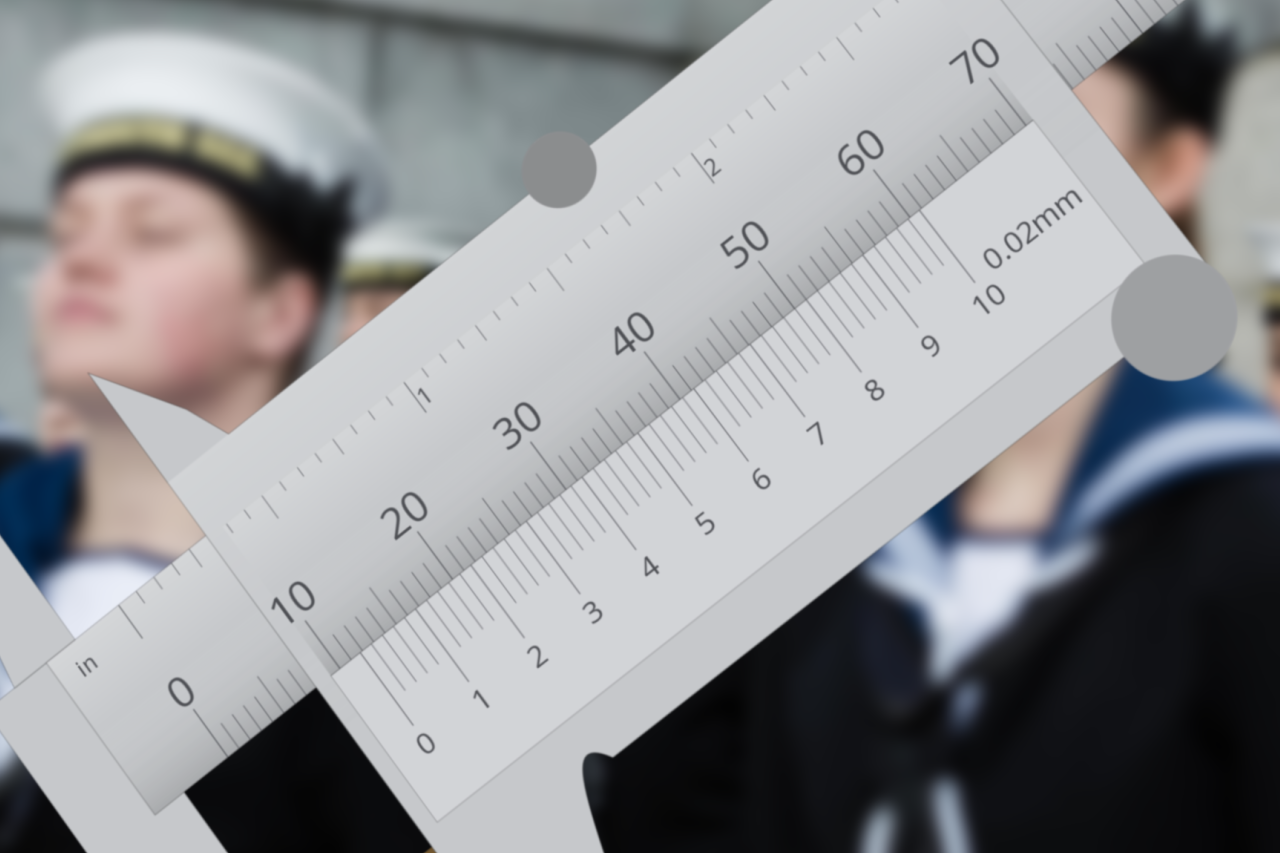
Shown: 11.8,mm
